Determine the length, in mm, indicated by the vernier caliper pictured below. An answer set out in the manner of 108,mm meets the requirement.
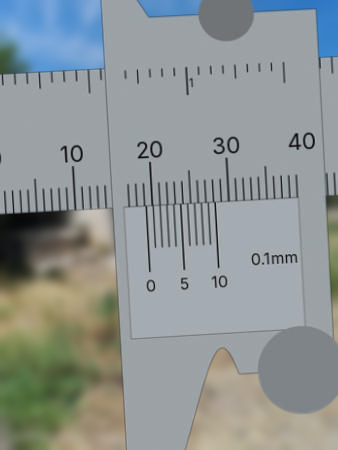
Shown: 19.2,mm
